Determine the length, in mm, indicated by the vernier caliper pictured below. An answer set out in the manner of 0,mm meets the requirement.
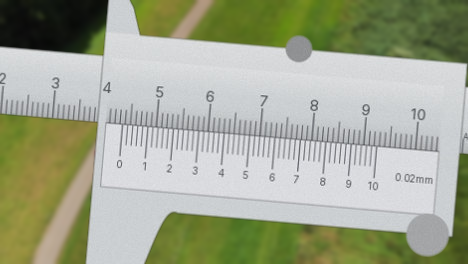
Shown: 43.5,mm
